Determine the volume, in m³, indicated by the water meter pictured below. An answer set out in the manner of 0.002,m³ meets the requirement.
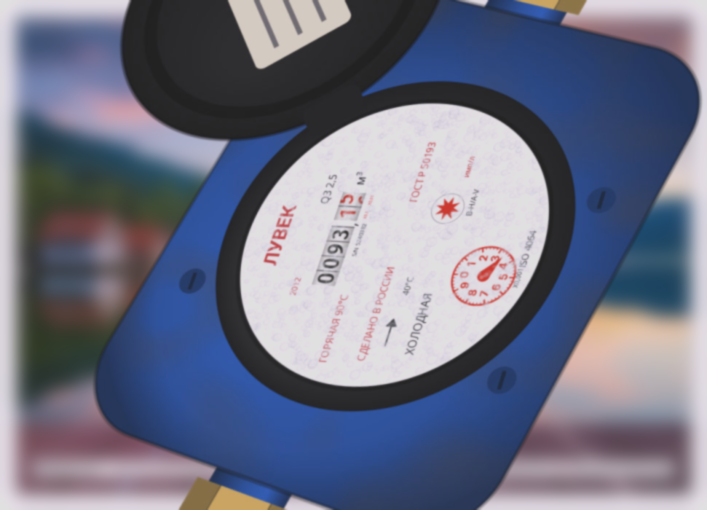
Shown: 93.153,m³
